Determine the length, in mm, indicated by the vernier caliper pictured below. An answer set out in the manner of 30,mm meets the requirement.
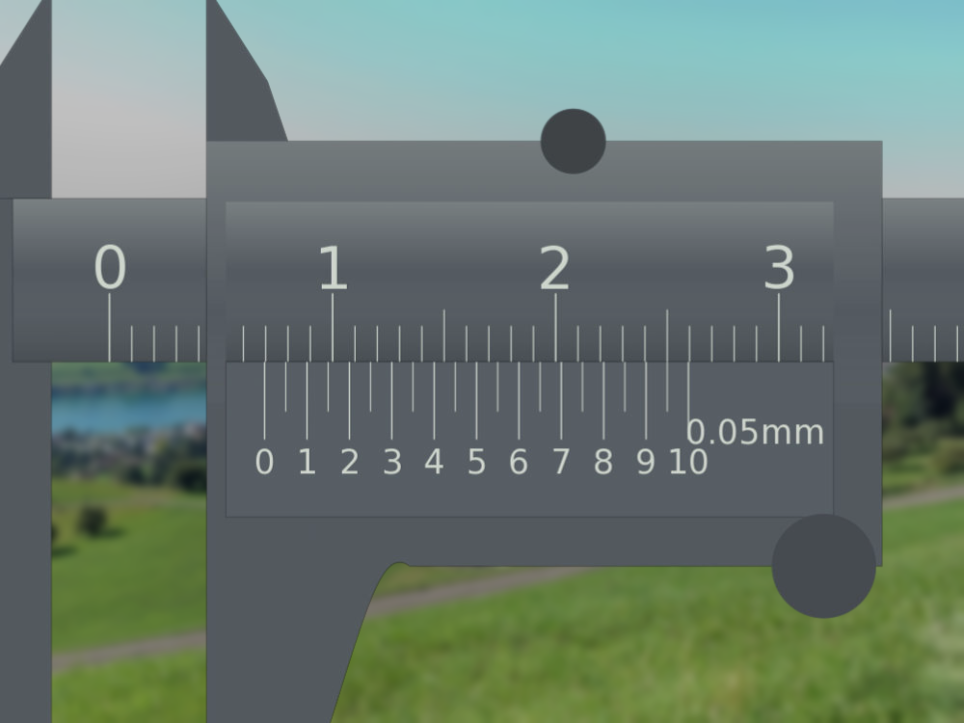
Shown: 6.95,mm
